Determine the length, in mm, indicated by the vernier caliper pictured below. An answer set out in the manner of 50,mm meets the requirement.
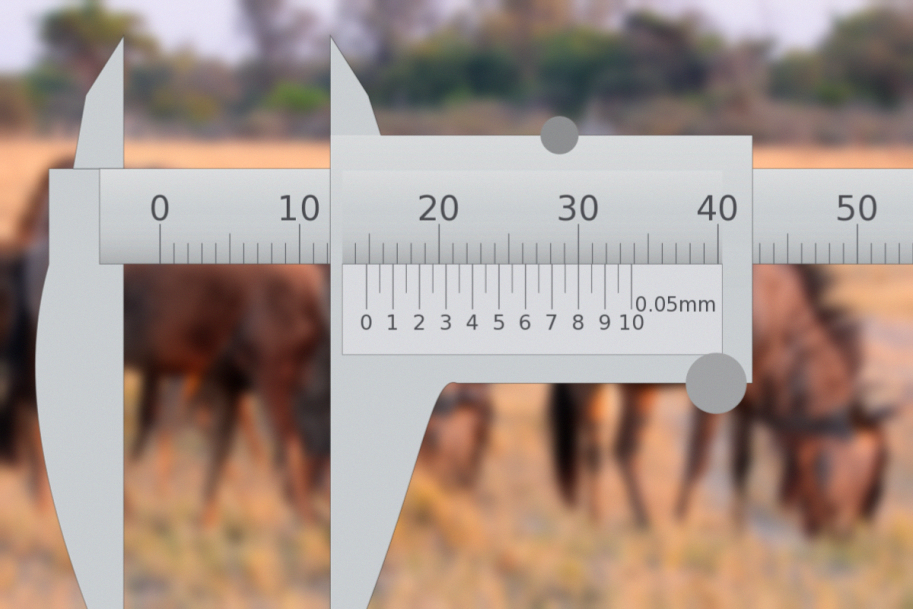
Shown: 14.8,mm
